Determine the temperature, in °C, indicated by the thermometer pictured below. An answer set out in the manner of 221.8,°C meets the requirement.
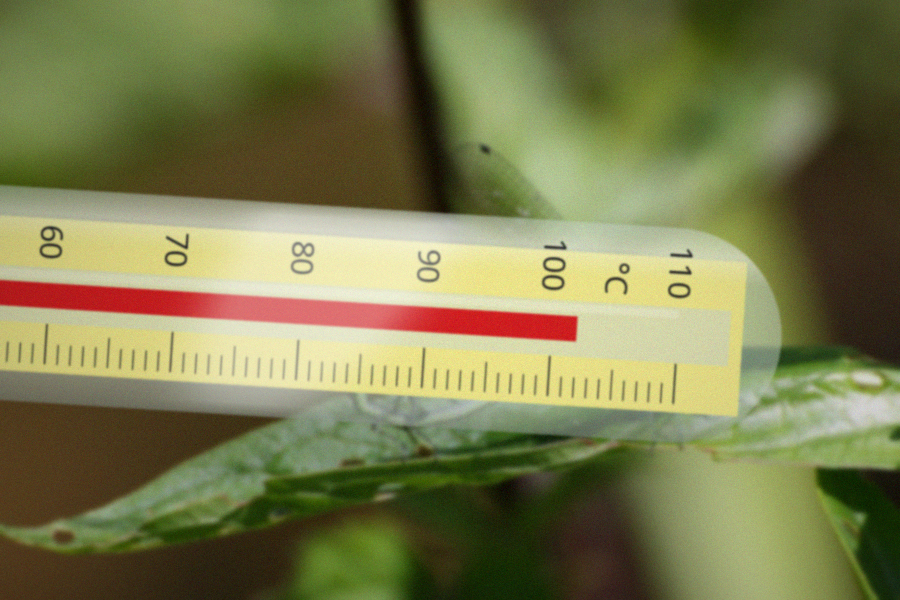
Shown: 102,°C
